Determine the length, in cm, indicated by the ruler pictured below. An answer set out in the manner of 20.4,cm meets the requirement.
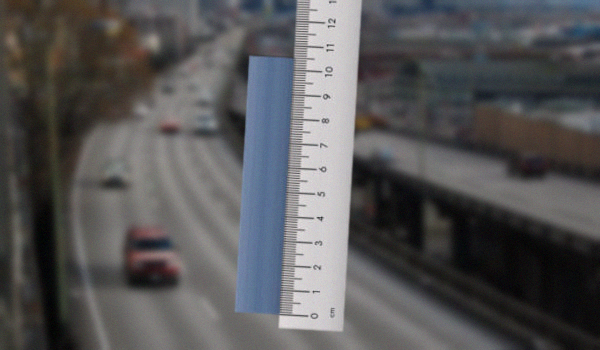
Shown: 10.5,cm
